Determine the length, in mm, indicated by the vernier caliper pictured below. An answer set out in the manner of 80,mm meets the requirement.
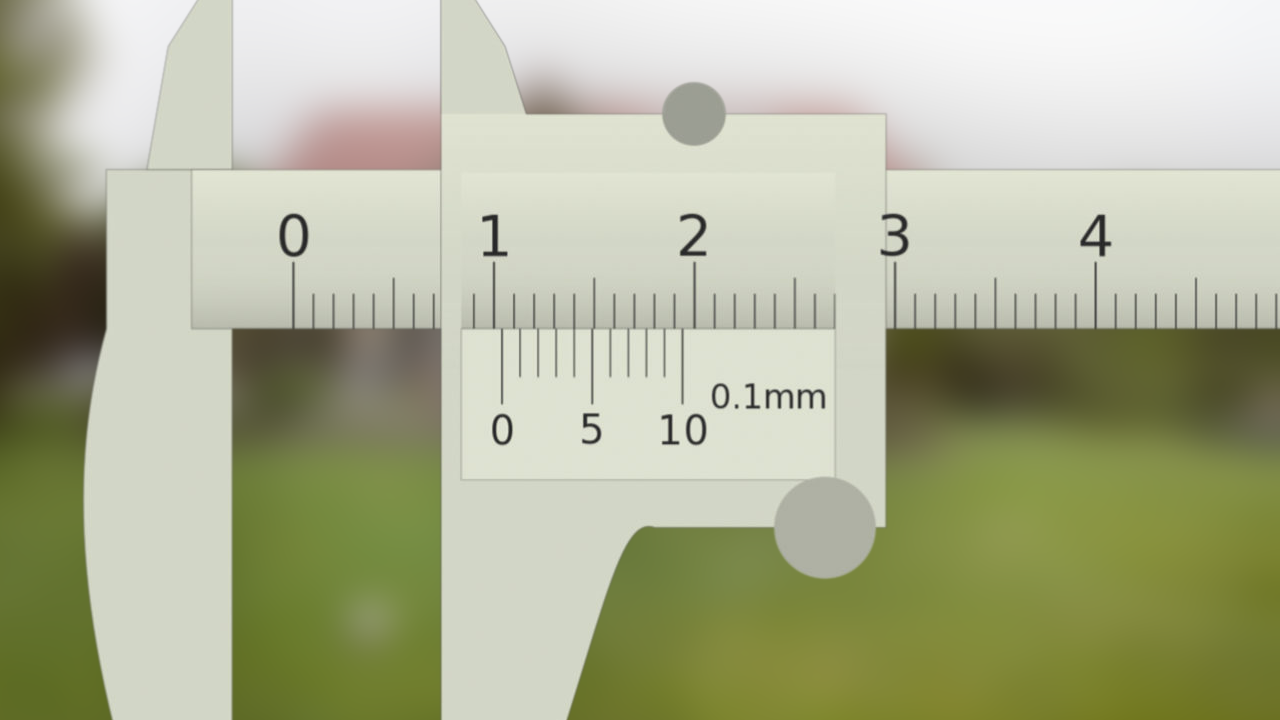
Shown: 10.4,mm
